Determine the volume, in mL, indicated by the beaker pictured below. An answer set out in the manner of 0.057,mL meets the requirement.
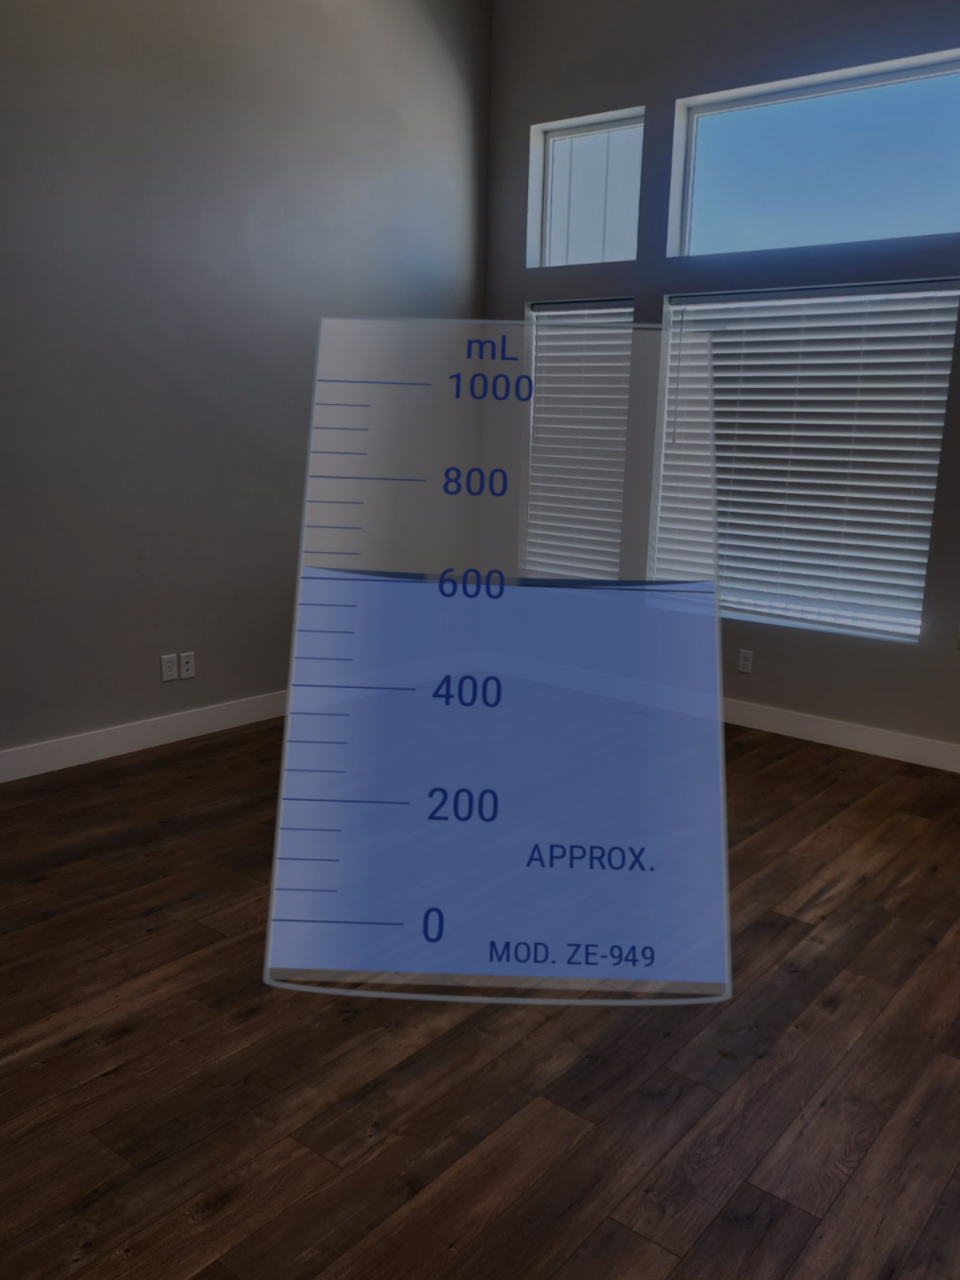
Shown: 600,mL
